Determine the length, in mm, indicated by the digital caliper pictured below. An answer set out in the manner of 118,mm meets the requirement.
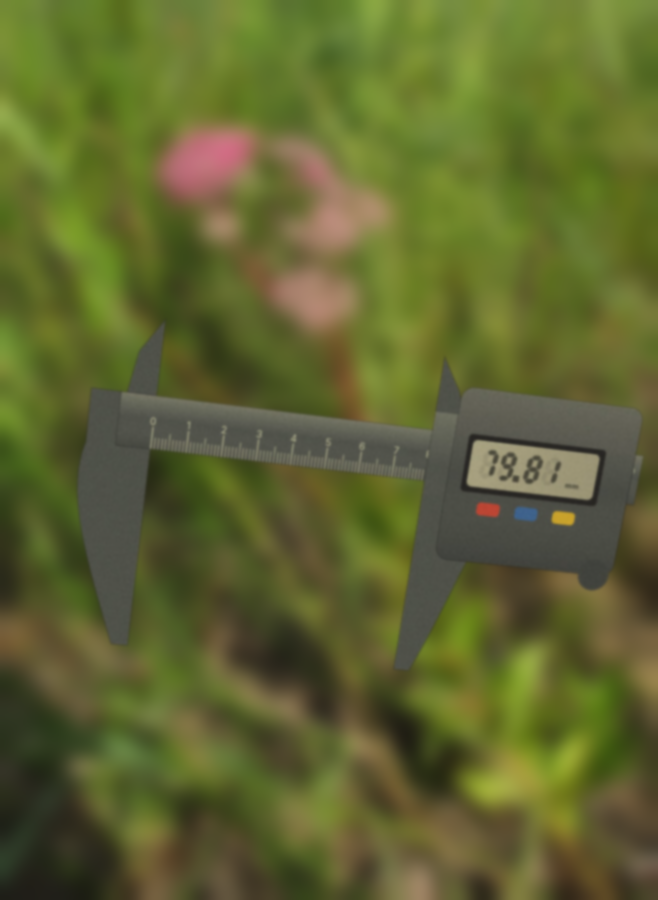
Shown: 79.81,mm
